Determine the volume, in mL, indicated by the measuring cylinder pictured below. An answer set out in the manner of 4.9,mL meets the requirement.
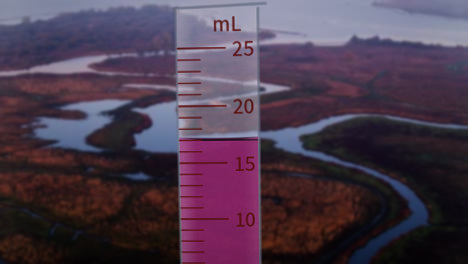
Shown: 17,mL
